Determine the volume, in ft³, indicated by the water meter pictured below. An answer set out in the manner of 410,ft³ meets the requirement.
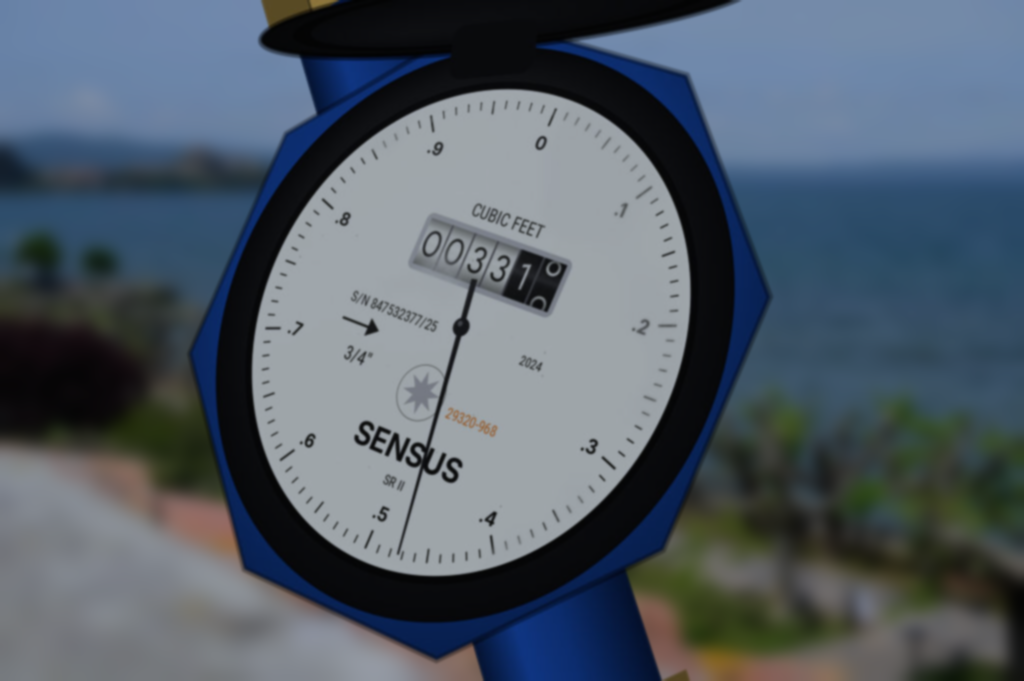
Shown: 3318.47,ft³
